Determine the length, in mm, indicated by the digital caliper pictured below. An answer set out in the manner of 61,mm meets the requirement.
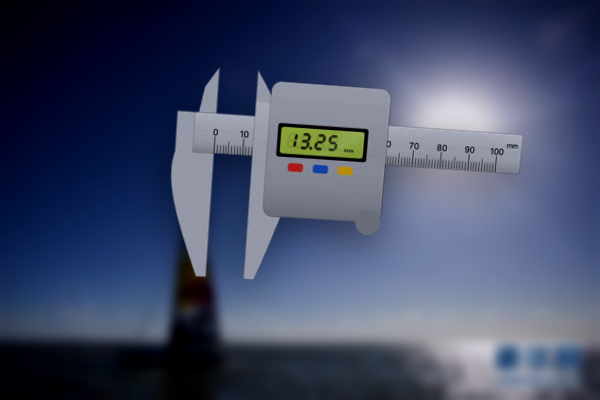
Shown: 13.25,mm
